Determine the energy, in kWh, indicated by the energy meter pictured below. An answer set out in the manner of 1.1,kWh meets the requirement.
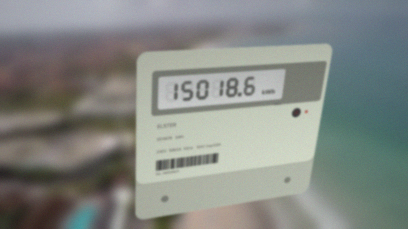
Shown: 15018.6,kWh
